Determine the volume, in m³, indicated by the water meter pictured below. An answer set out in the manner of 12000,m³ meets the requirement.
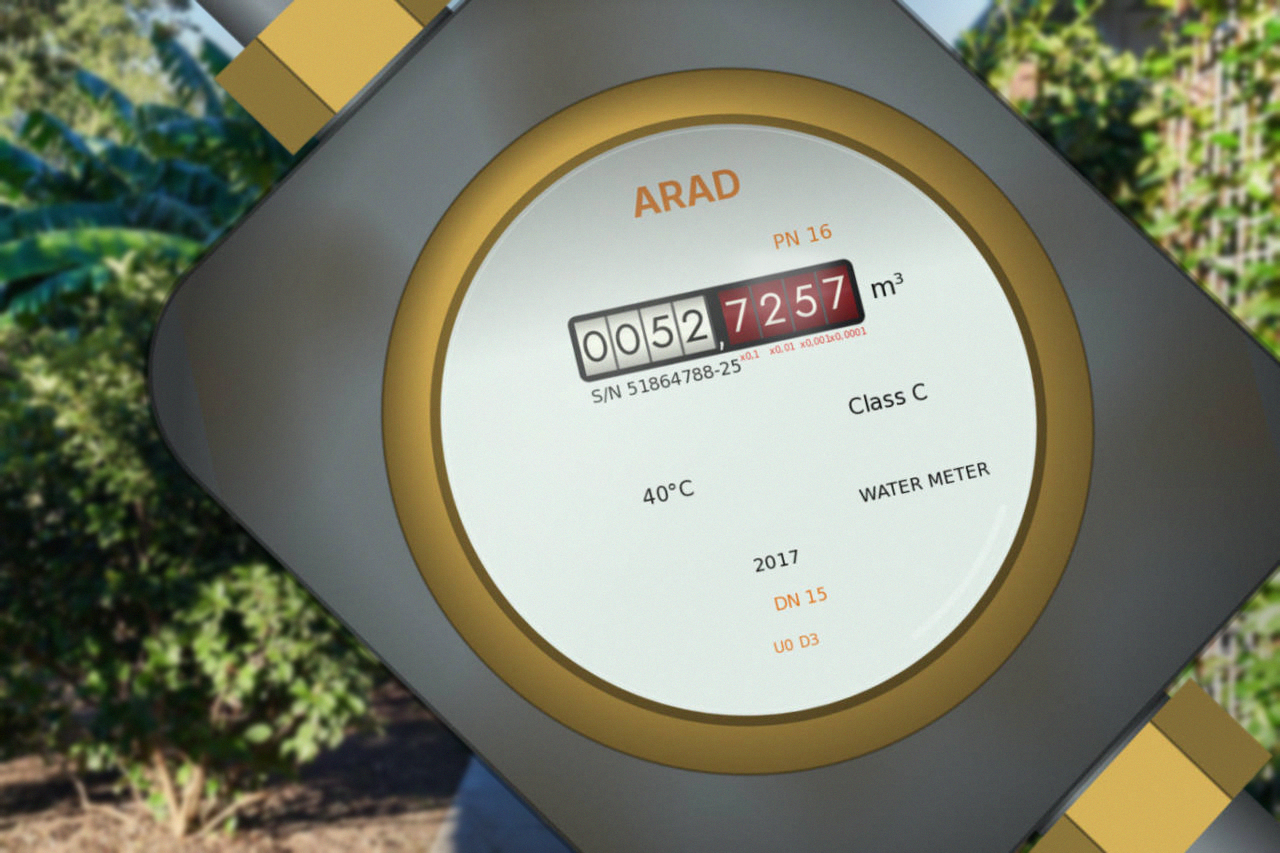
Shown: 52.7257,m³
